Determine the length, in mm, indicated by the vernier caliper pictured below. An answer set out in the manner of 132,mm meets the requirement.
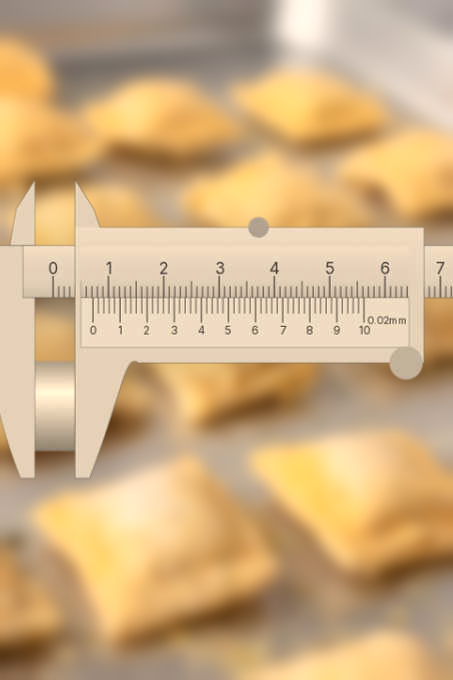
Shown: 7.2,mm
